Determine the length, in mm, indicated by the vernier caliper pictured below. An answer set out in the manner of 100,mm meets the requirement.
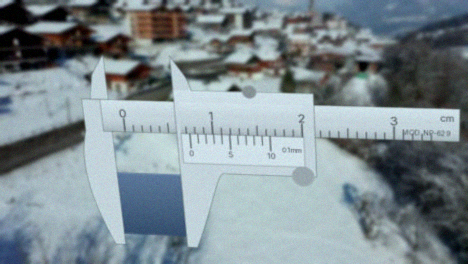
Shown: 7.4,mm
